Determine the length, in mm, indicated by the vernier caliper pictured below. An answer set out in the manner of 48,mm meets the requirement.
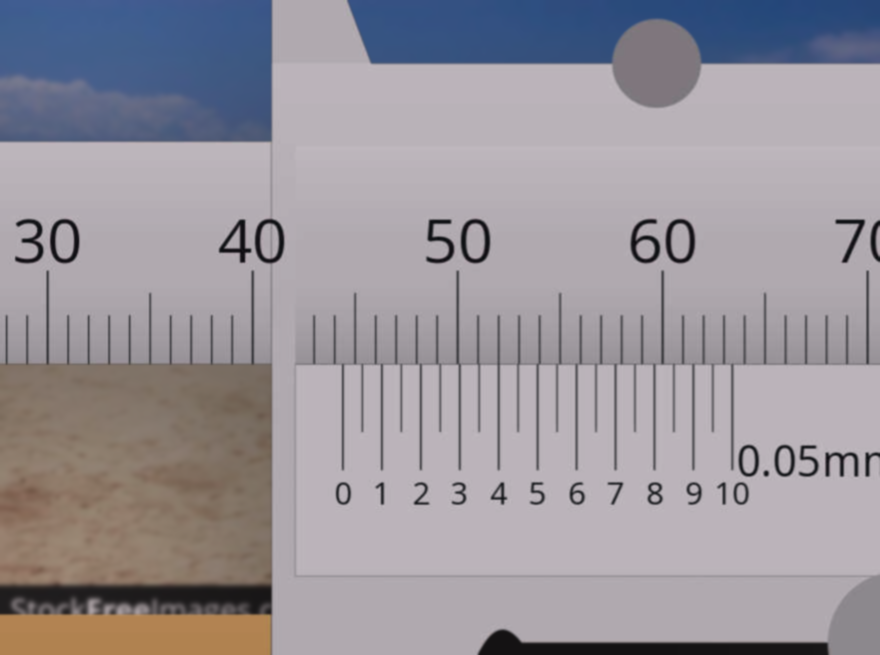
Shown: 44.4,mm
